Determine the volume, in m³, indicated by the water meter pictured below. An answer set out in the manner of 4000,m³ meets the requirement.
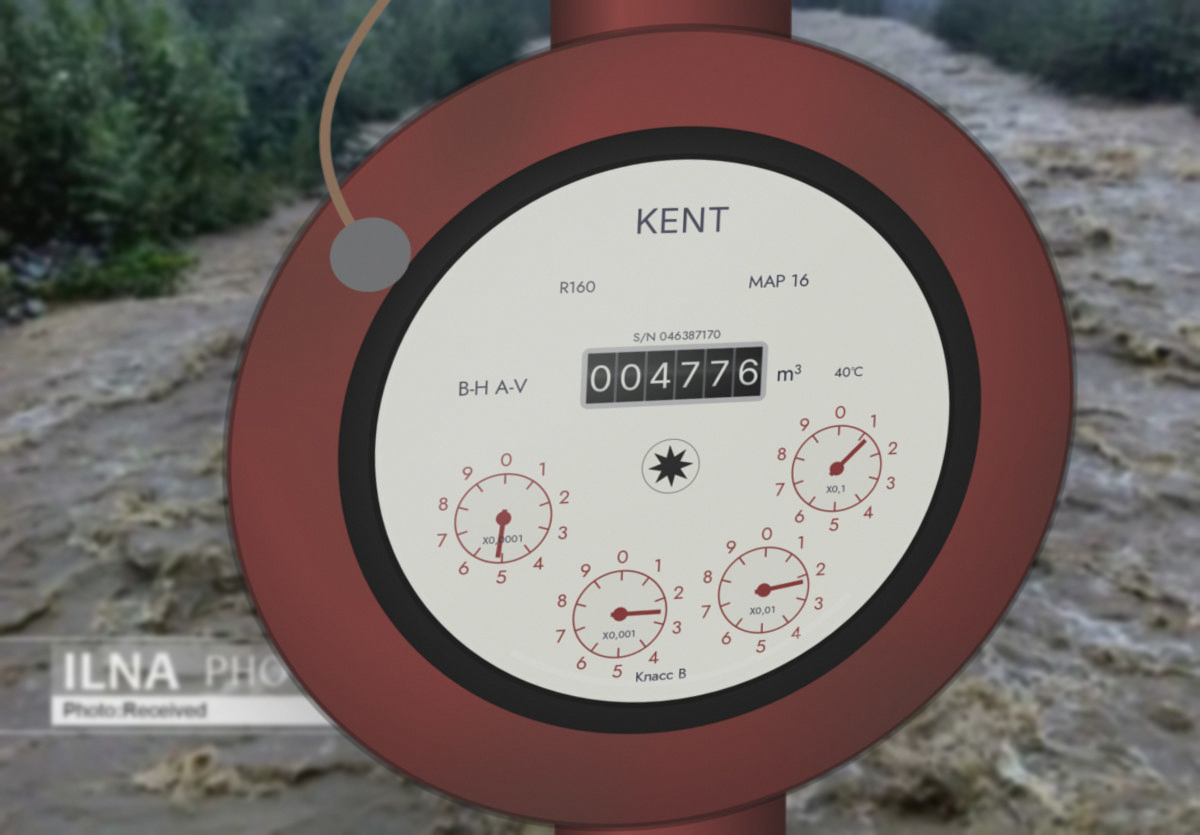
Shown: 4776.1225,m³
